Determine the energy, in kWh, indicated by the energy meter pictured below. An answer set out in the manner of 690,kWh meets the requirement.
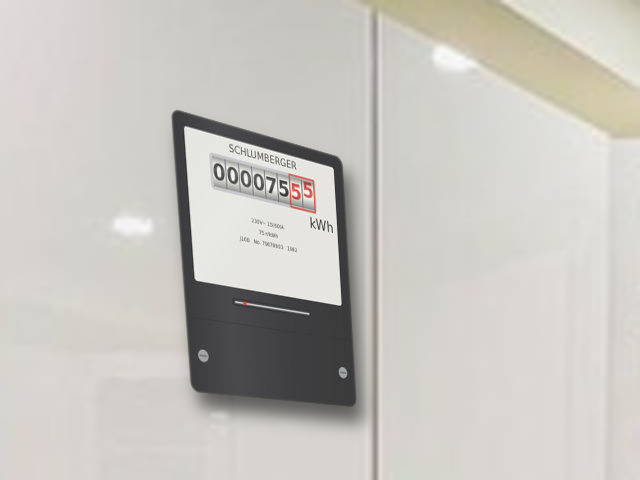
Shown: 75.55,kWh
